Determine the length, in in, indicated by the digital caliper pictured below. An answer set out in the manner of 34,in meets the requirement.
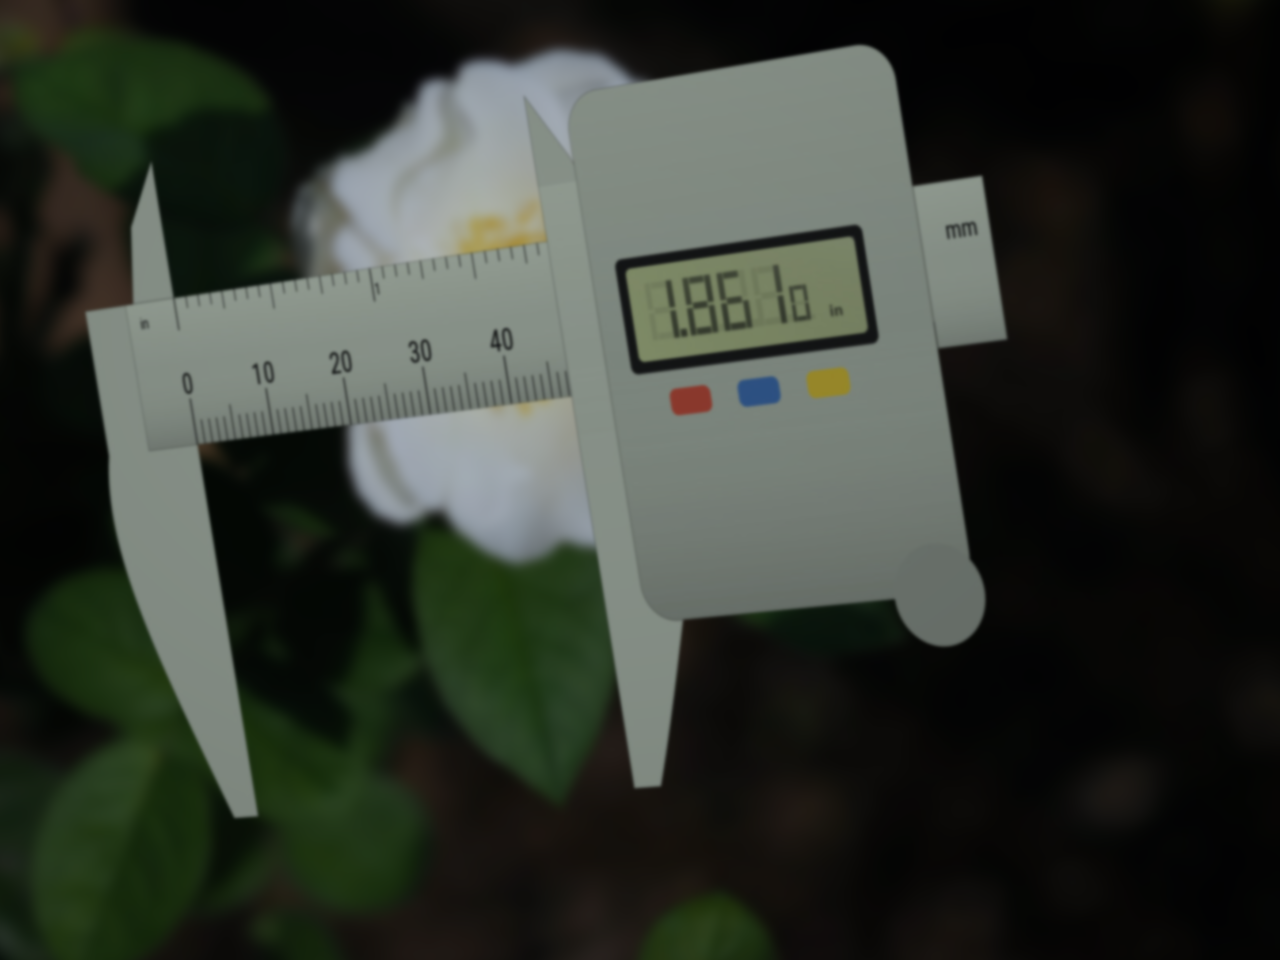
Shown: 1.8610,in
